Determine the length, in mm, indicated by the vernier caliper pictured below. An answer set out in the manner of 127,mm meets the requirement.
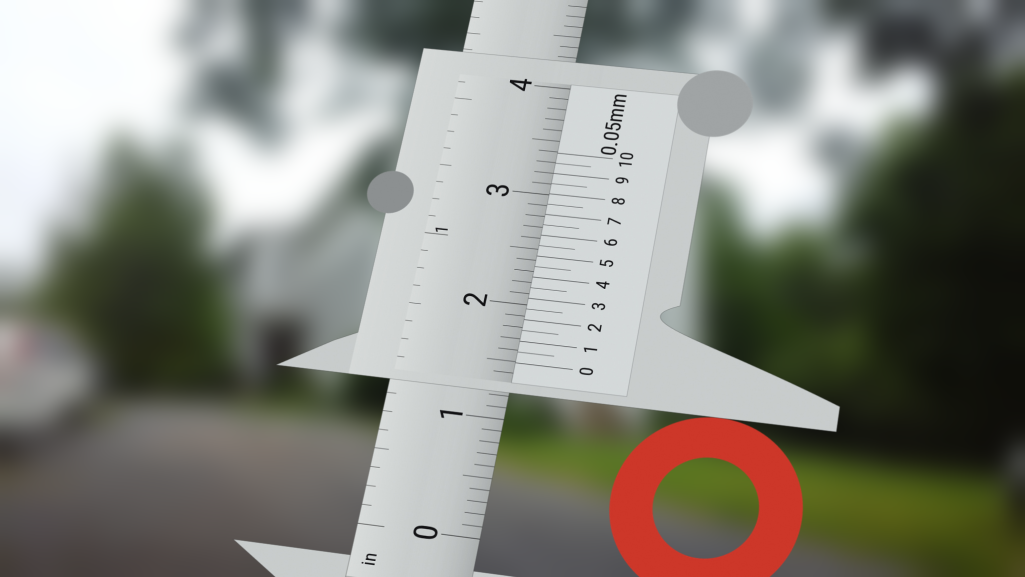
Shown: 14.9,mm
